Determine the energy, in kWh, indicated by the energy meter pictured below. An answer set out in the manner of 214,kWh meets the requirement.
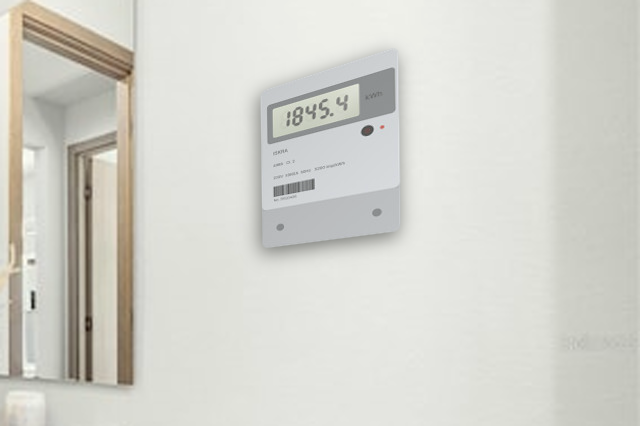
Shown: 1845.4,kWh
